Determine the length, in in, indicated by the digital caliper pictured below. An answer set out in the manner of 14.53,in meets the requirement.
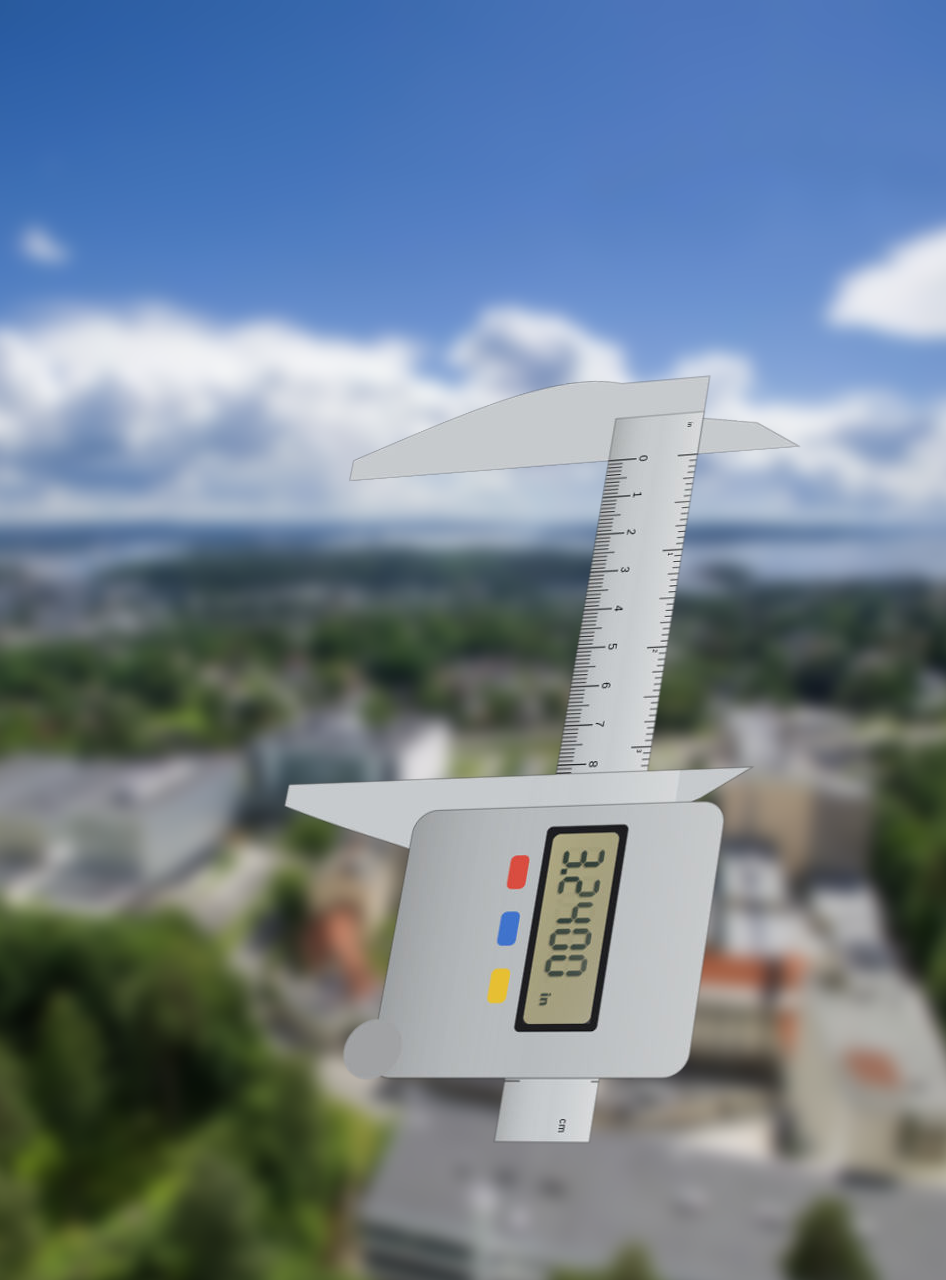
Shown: 3.2400,in
